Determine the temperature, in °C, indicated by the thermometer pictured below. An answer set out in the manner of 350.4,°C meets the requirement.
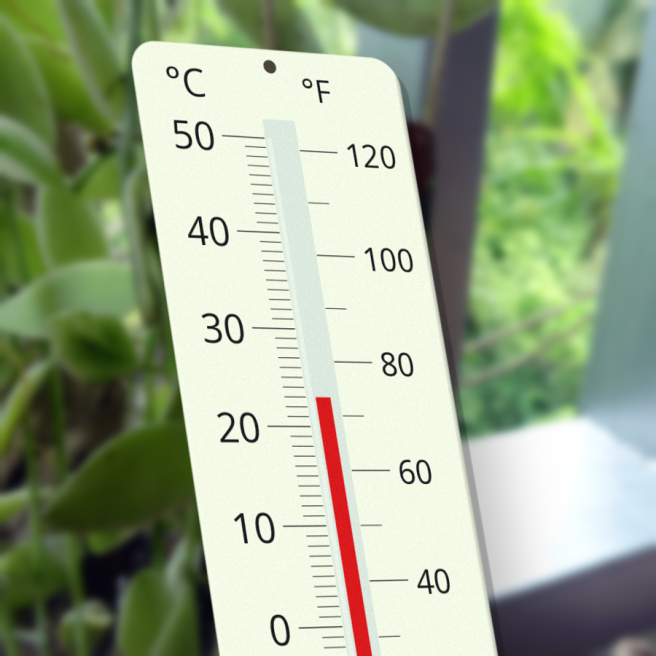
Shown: 23,°C
